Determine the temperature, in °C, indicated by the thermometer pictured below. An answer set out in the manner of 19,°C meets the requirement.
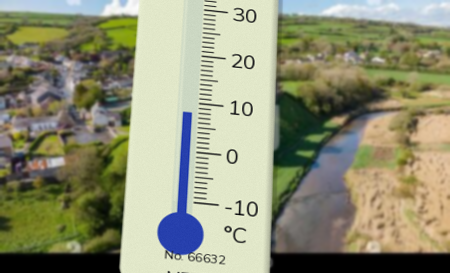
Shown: 8,°C
